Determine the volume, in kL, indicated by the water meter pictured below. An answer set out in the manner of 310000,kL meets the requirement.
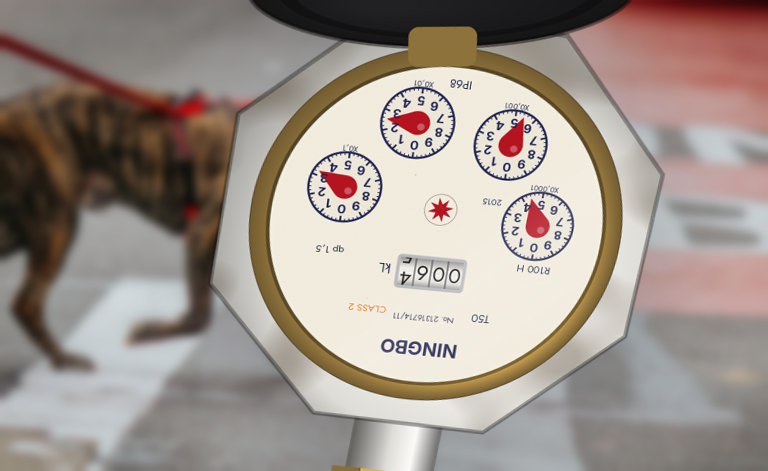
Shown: 64.3254,kL
